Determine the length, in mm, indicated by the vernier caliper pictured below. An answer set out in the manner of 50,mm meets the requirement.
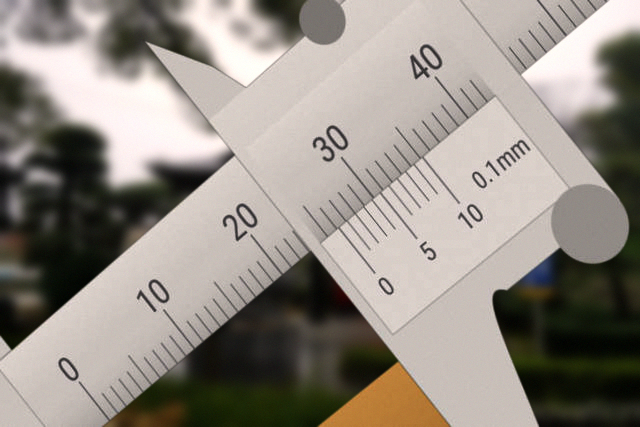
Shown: 26.2,mm
